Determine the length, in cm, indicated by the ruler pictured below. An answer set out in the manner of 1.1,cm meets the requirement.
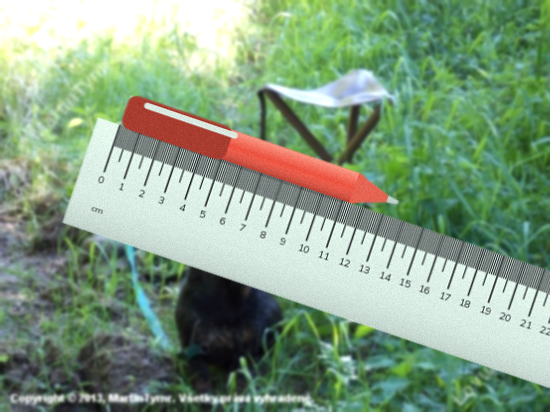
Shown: 13.5,cm
